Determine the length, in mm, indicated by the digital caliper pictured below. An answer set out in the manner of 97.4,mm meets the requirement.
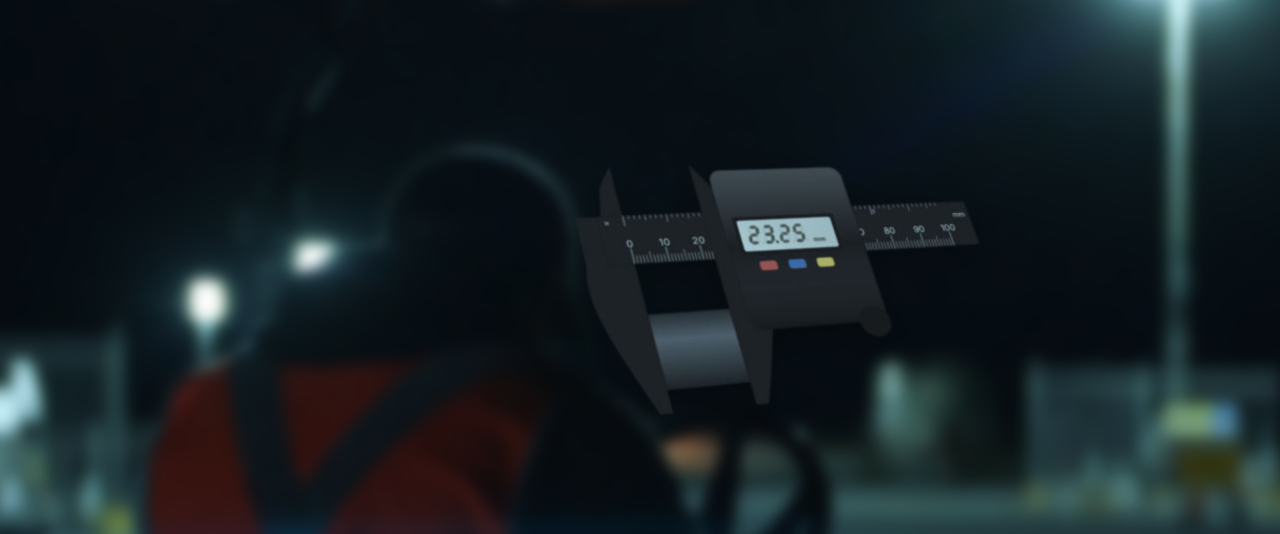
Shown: 23.25,mm
